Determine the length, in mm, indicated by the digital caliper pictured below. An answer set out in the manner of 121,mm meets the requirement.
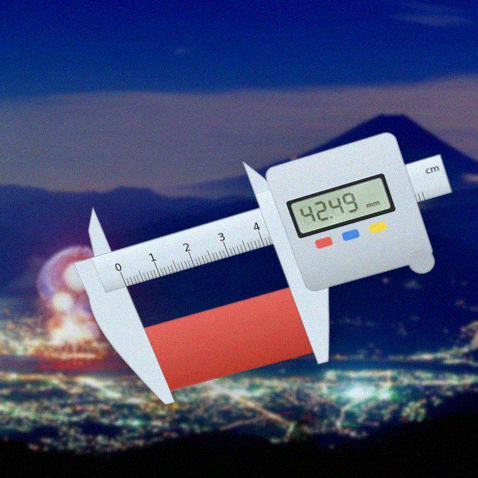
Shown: 42.49,mm
